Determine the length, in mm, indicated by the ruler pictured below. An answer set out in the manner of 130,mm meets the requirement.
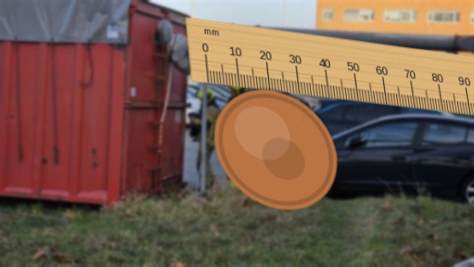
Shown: 40,mm
